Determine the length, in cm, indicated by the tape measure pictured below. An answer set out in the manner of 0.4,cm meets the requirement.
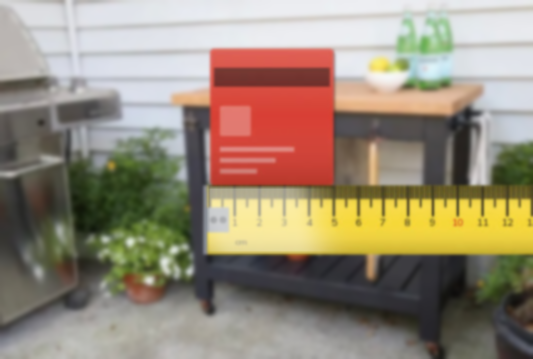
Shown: 5,cm
